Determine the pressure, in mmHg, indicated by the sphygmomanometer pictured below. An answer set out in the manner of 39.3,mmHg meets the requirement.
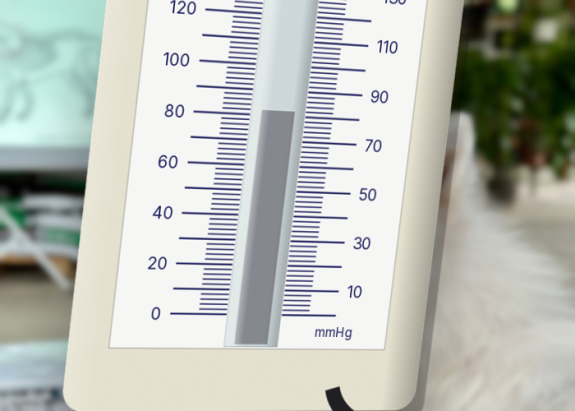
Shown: 82,mmHg
